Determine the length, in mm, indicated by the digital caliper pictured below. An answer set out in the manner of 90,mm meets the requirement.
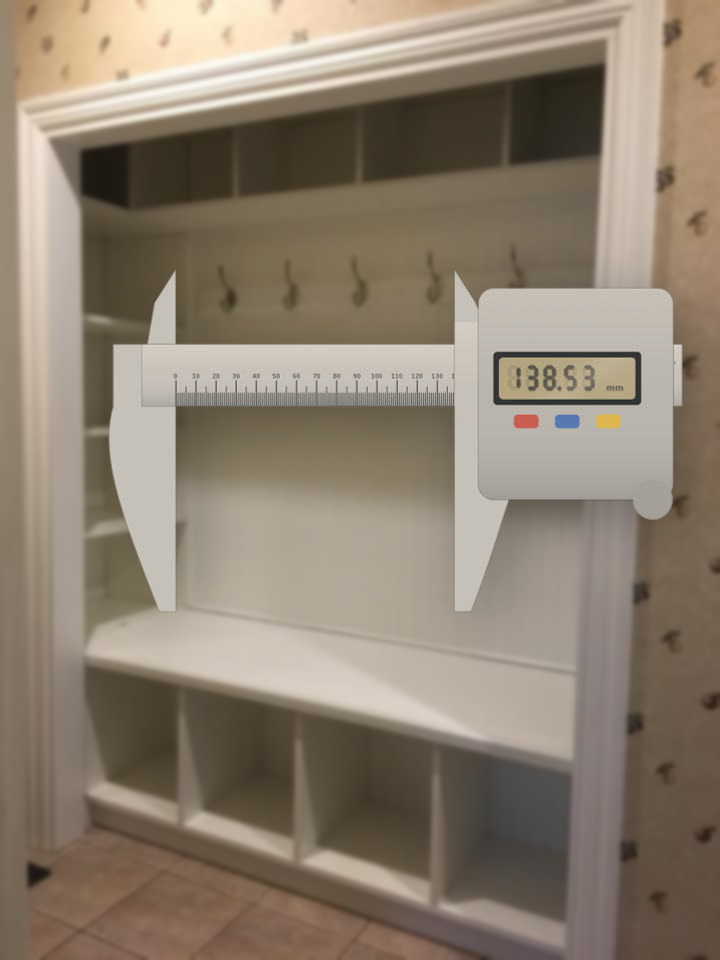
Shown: 138.53,mm
